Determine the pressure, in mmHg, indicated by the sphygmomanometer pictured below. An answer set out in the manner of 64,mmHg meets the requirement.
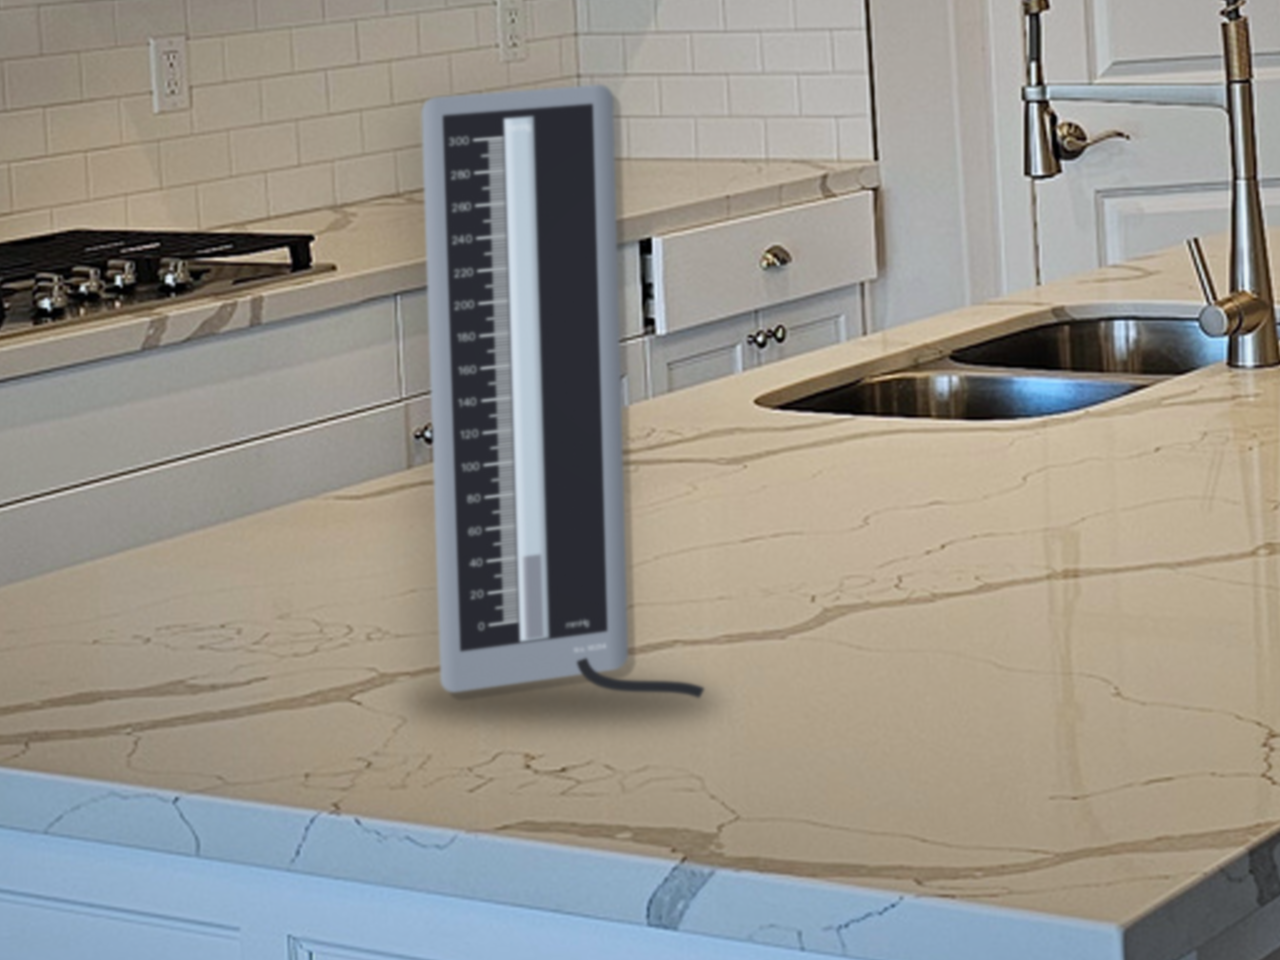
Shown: 40,mmHg
